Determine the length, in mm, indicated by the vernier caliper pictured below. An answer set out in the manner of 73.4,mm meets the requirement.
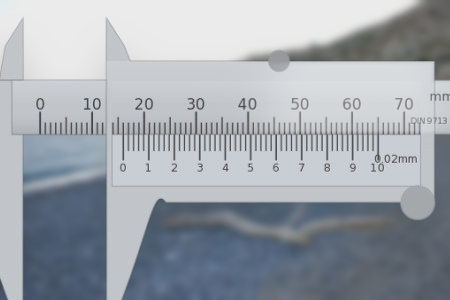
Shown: 16.0,mm
